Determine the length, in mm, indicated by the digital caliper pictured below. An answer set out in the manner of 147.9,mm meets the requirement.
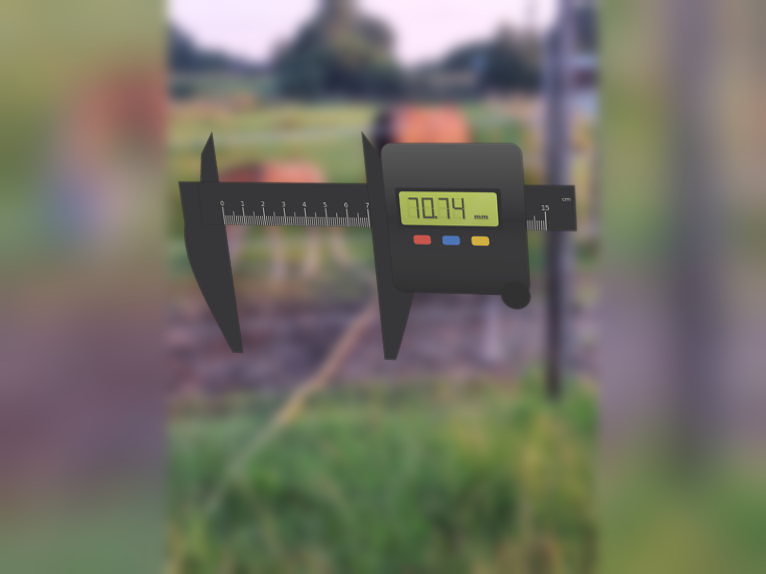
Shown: 70.74,mm
